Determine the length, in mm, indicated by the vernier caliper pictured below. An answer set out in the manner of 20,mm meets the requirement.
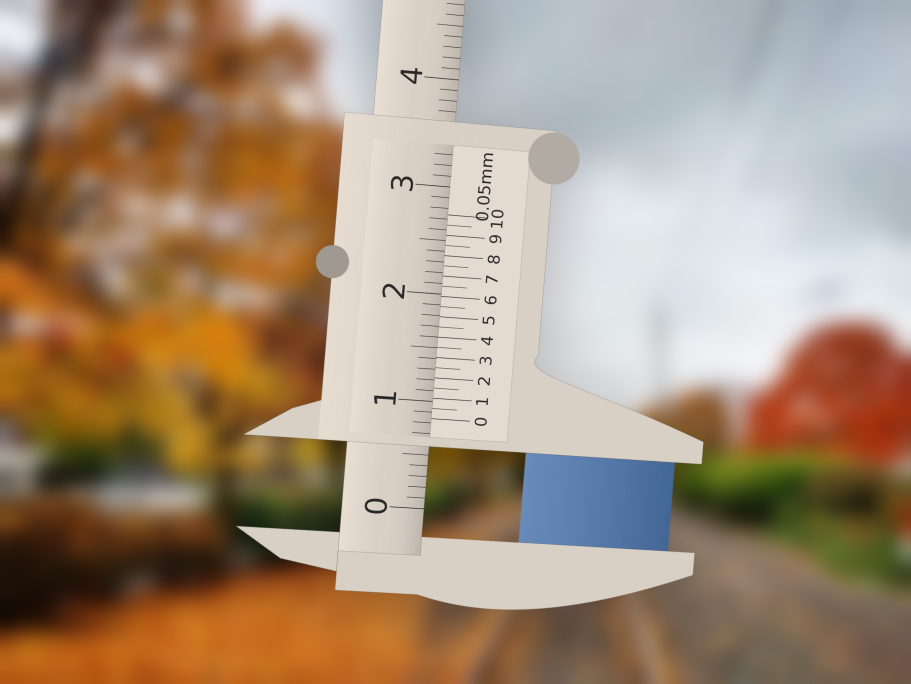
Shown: 8.4,mm
